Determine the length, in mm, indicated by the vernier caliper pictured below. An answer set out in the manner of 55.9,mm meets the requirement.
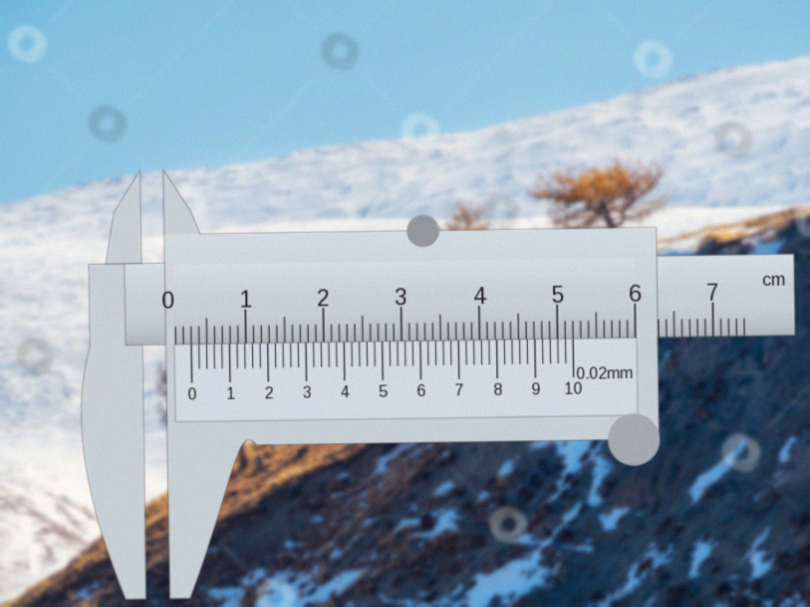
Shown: 3.0,mm
